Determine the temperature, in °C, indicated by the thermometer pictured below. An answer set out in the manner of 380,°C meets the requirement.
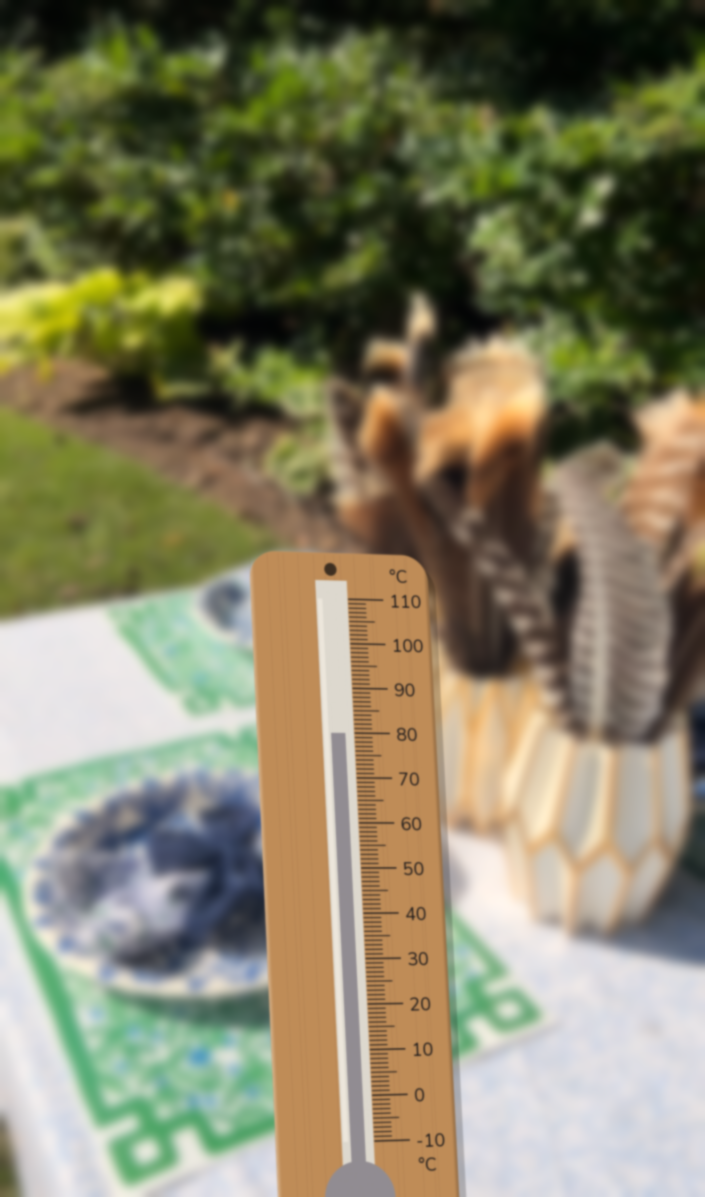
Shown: 80,°C
